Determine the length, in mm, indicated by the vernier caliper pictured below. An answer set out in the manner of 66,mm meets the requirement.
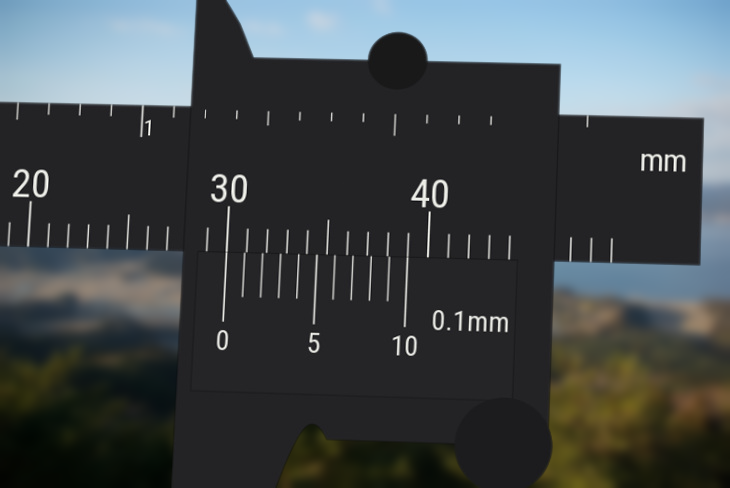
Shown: 30.0,mm
